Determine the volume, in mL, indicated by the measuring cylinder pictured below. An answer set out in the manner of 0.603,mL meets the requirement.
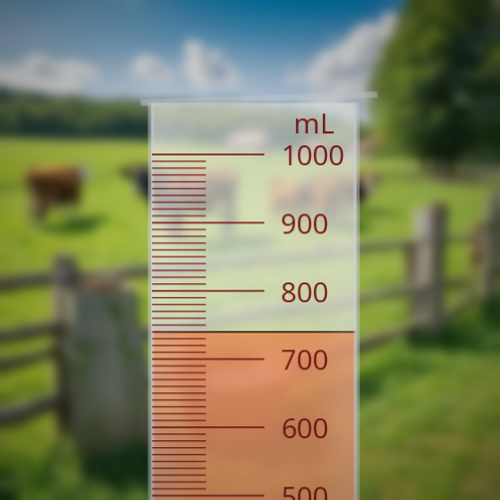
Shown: 740,mL
